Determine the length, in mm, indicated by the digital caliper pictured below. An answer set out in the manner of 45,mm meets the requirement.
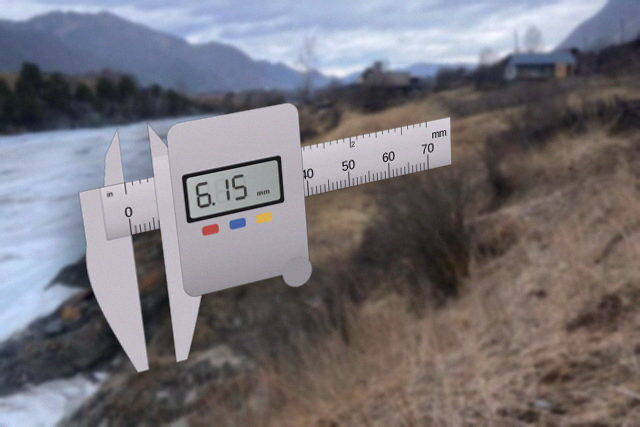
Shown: 6.15,mm
